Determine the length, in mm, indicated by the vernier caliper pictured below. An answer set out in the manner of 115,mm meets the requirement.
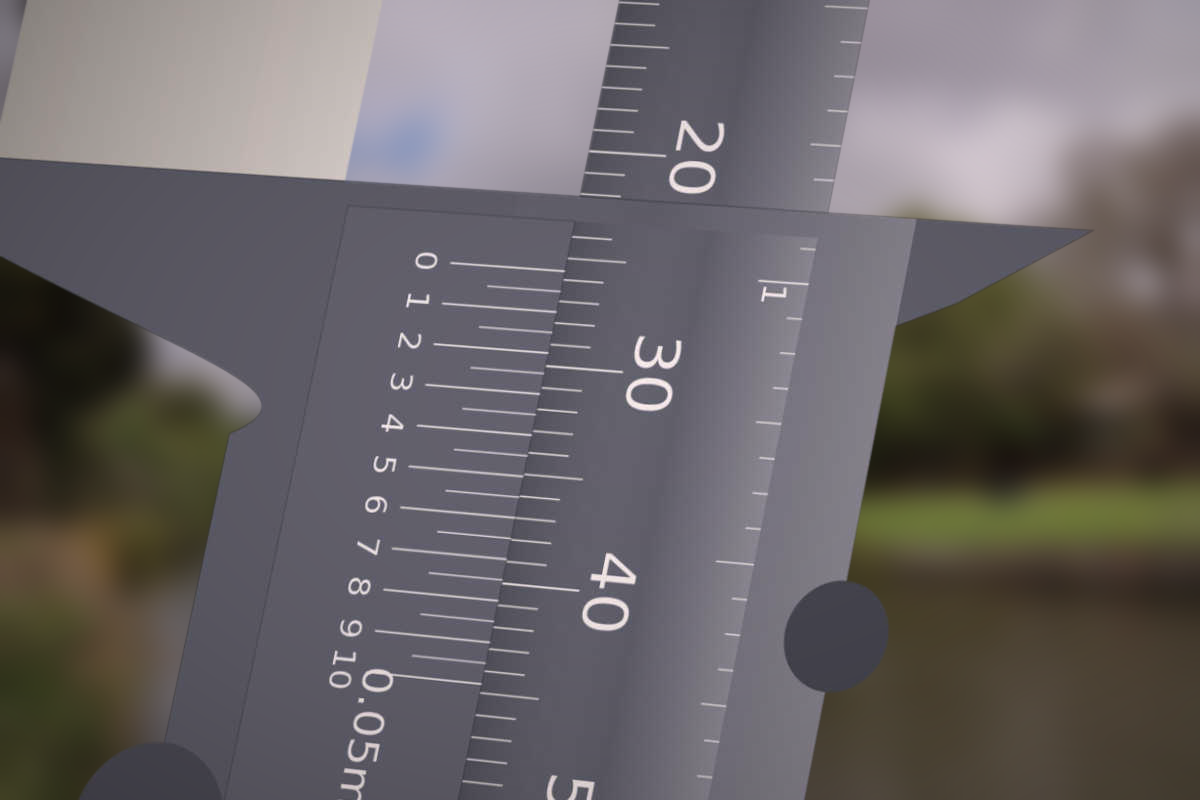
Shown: 25.6,mm
